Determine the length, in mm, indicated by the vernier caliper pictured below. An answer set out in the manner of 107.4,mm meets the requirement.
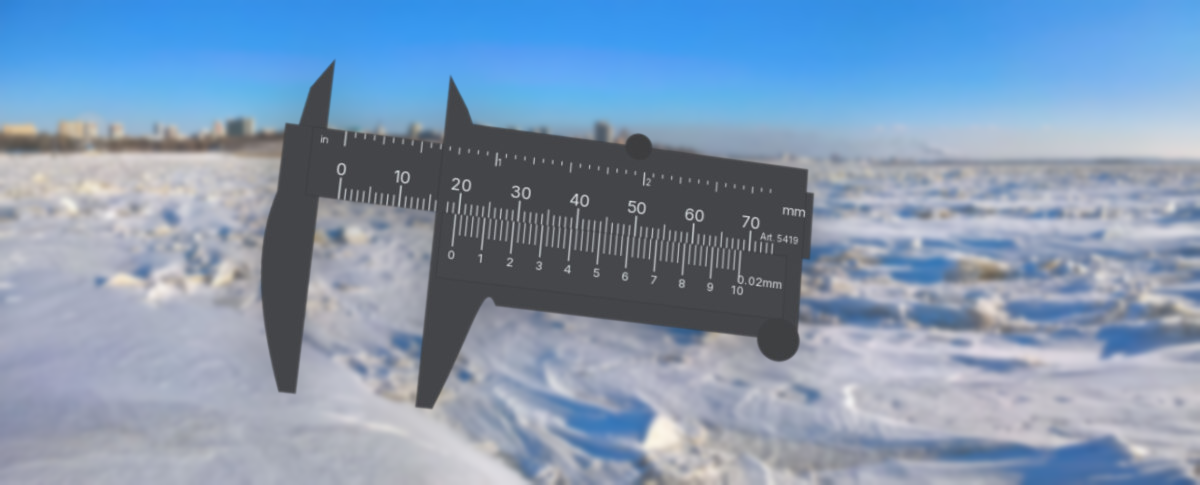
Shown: 19.5,mm
